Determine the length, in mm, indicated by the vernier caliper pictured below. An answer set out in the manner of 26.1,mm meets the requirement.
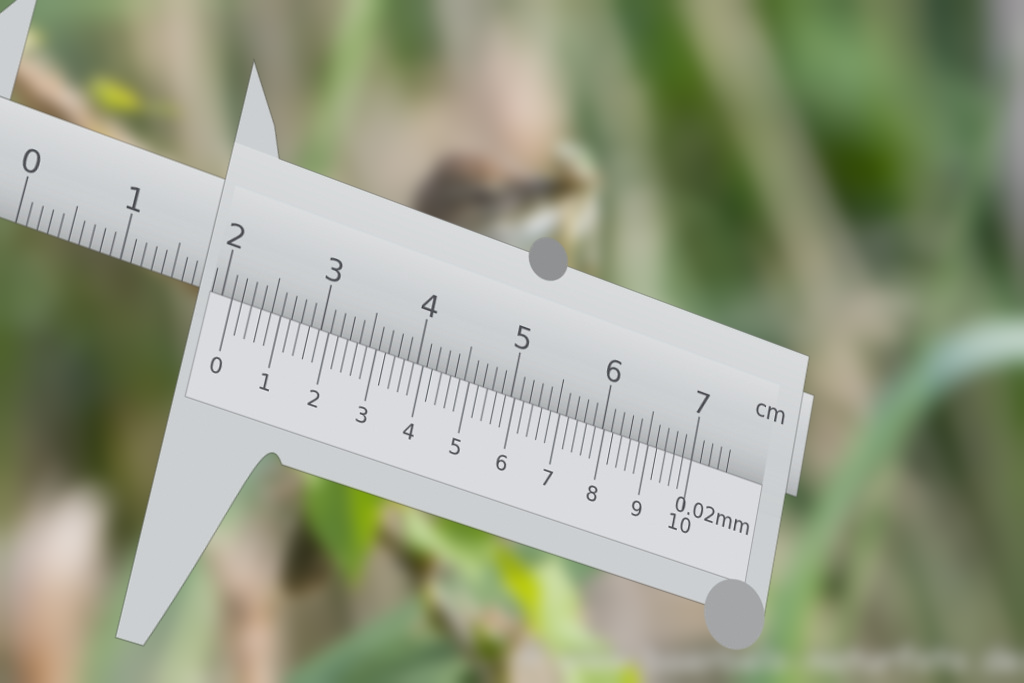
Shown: 21.0,mm
